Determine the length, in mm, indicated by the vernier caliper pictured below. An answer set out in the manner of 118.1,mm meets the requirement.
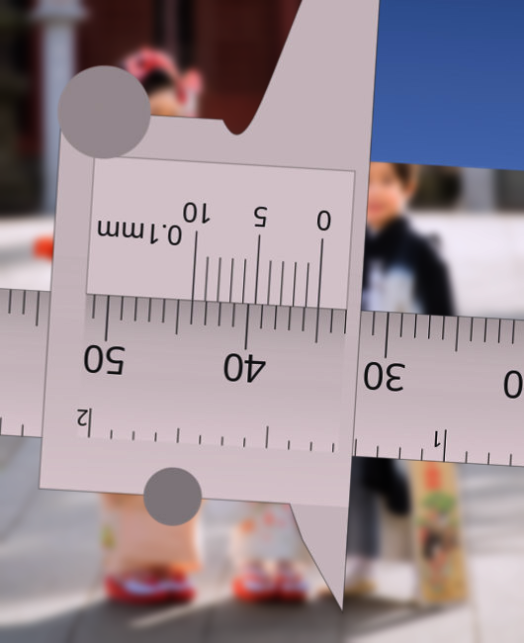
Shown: 35.0,mm
